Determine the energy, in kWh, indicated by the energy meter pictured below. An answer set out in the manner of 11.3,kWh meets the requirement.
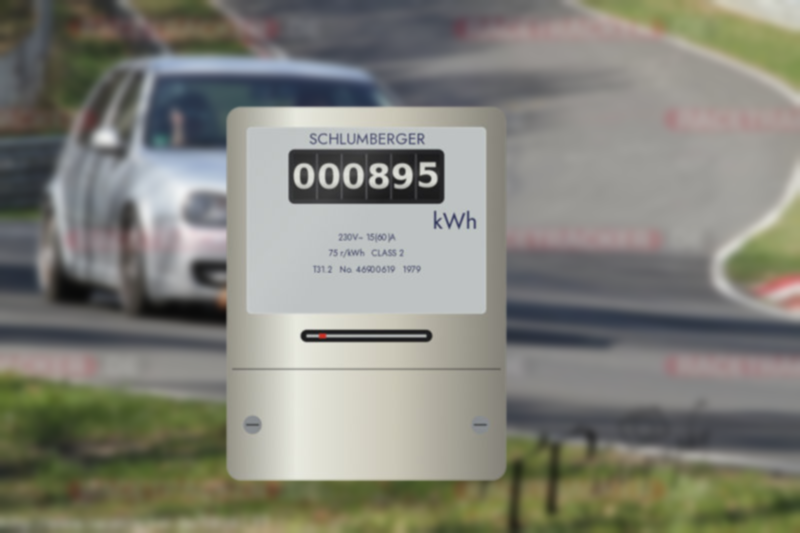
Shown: 895,kWh
